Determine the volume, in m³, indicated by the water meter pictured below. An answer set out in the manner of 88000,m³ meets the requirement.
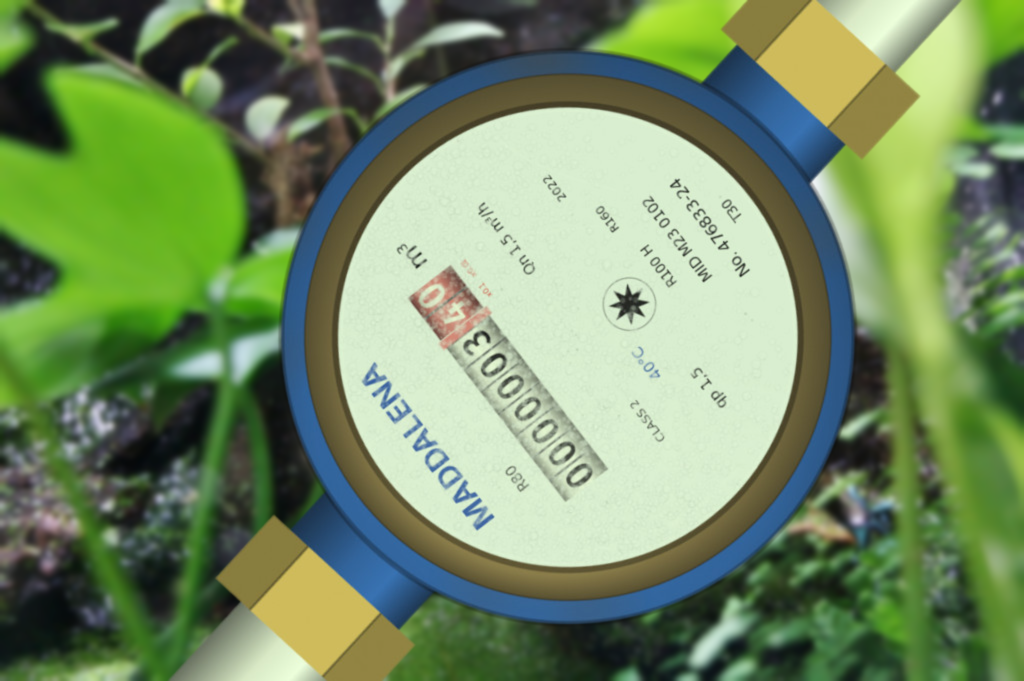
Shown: 3.40,m³
